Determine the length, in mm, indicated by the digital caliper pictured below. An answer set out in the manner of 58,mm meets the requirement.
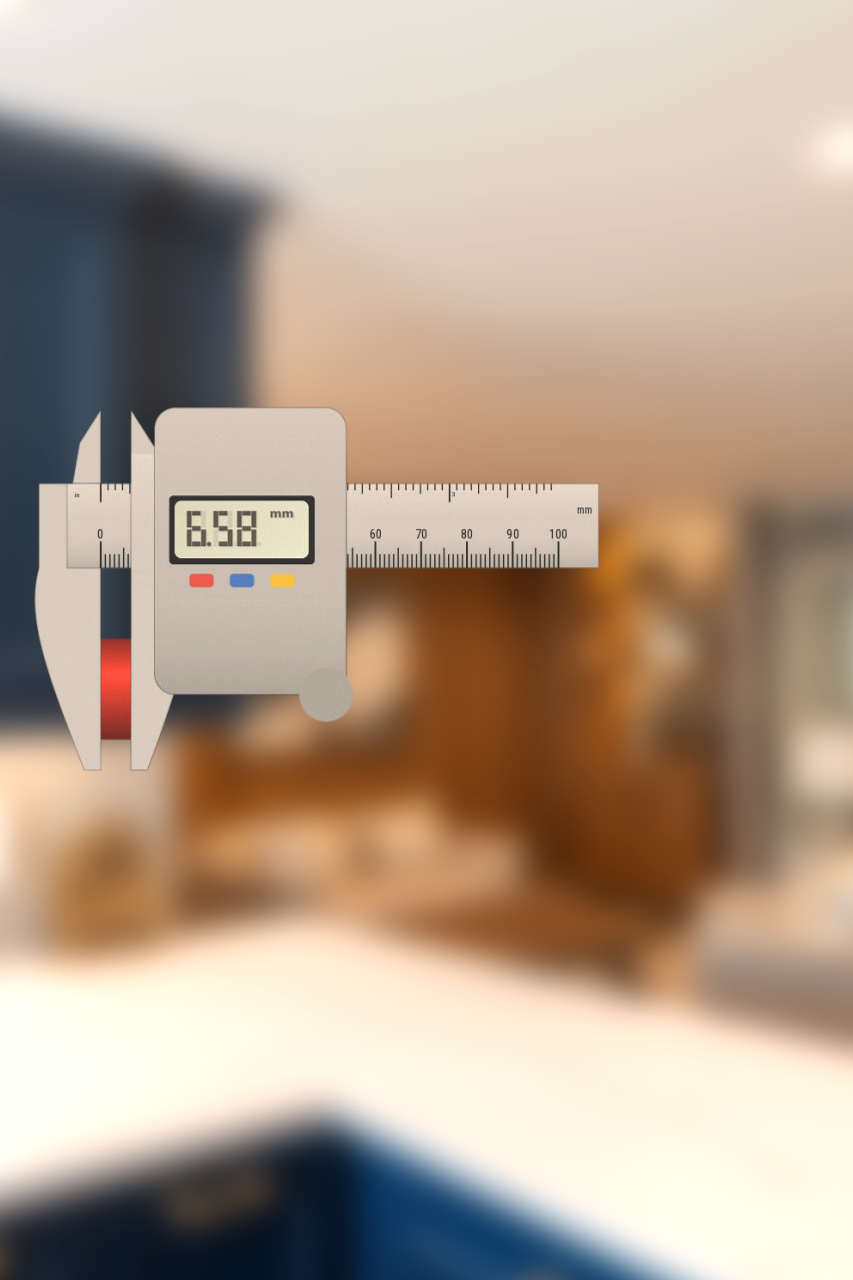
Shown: 6.58,mm
